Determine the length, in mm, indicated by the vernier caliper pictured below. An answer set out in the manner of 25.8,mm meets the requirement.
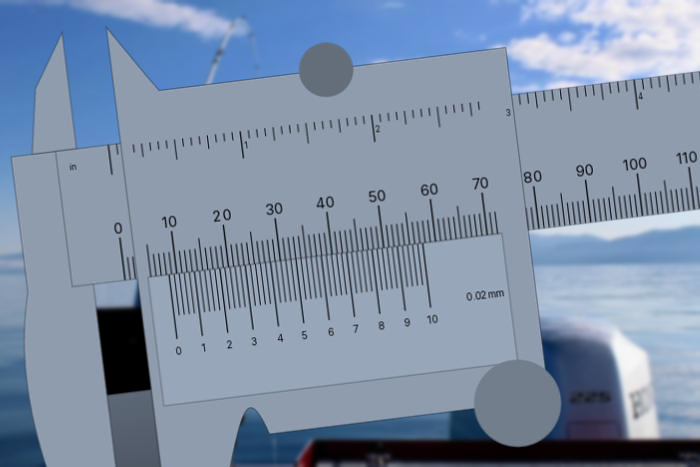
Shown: 8.5,mm
